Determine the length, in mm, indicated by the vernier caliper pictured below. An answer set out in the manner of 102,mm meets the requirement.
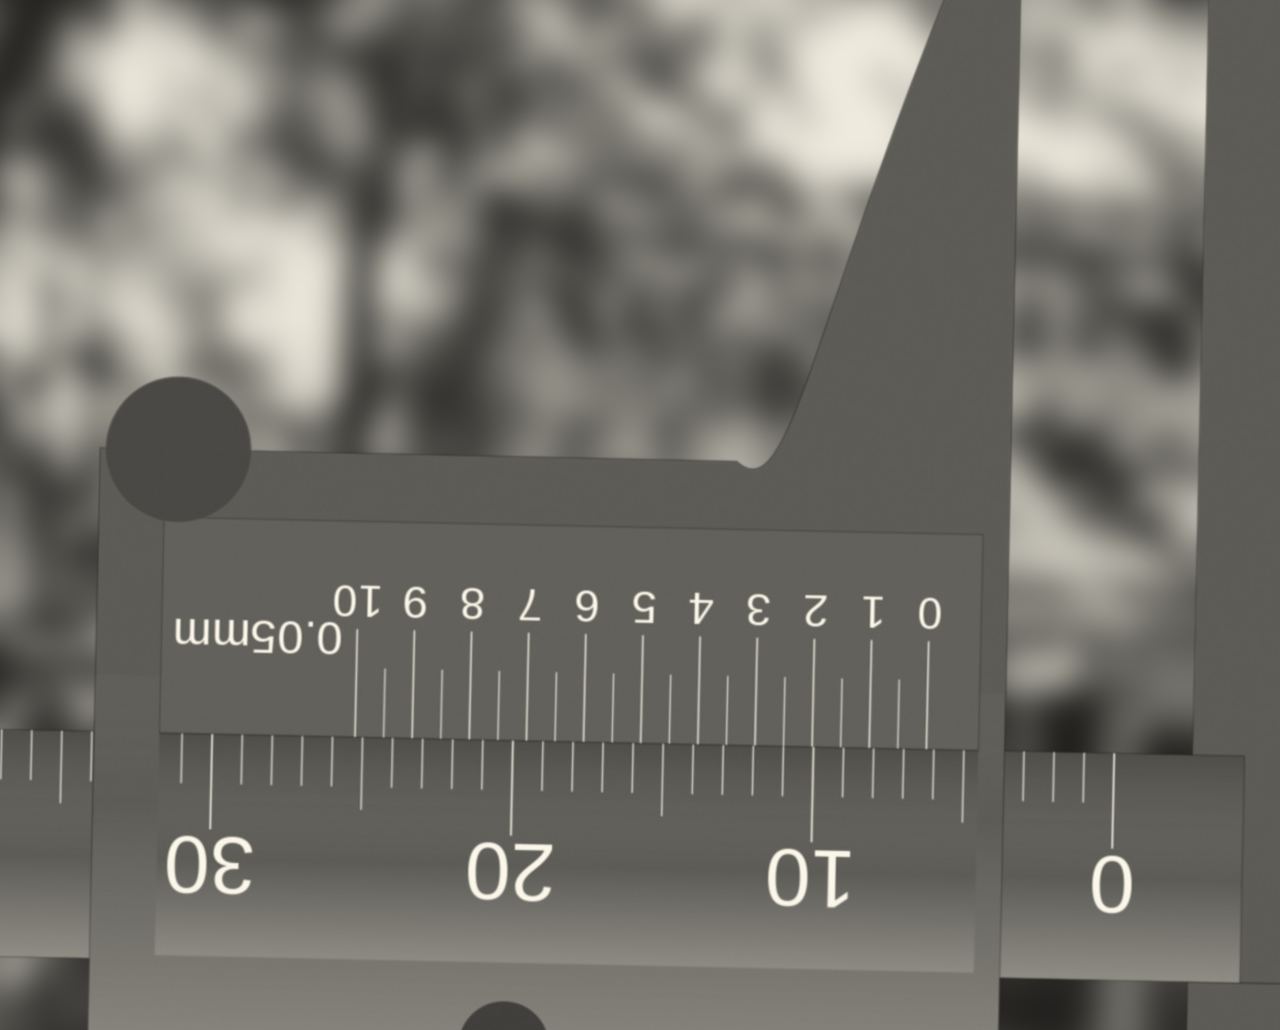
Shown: 6.25,mm
